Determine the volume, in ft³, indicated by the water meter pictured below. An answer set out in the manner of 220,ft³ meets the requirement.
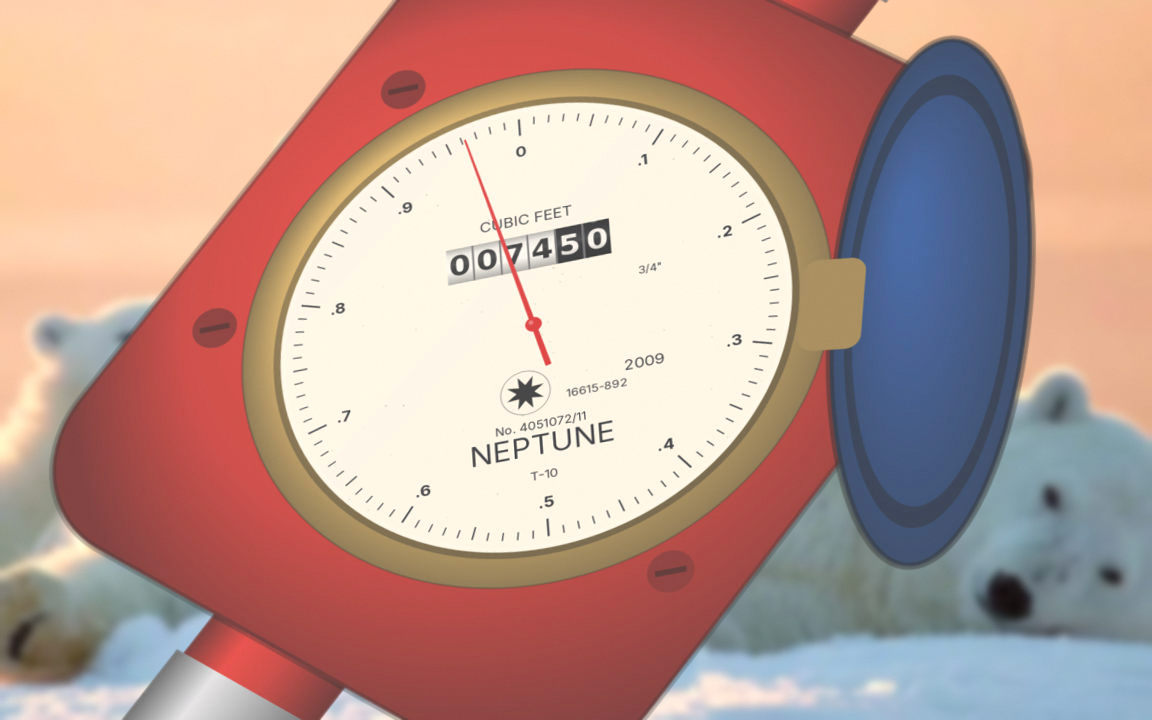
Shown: 7449.96,ft³
